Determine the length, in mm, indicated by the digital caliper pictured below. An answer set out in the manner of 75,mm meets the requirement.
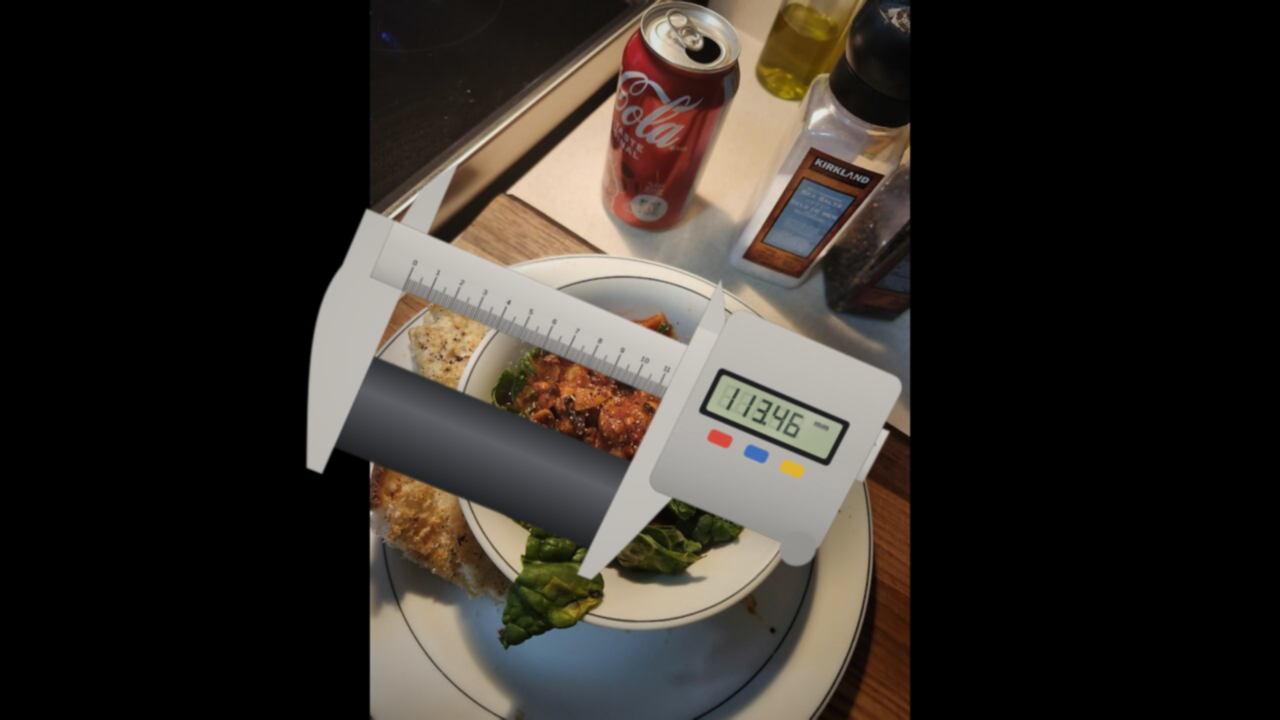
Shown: 113.46,mm
